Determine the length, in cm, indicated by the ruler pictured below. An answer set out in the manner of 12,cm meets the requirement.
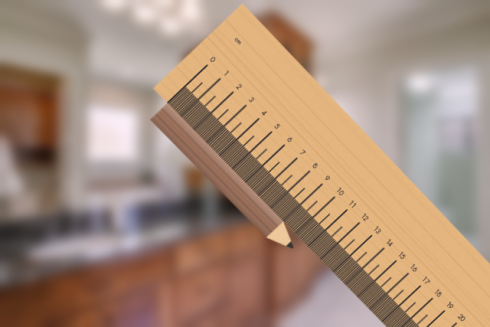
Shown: 10.5,cm
